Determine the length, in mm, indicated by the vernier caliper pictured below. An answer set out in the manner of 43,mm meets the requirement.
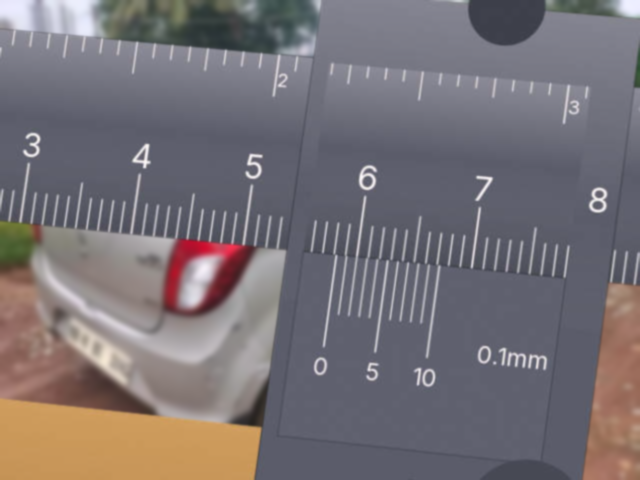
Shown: 58.2,mm
